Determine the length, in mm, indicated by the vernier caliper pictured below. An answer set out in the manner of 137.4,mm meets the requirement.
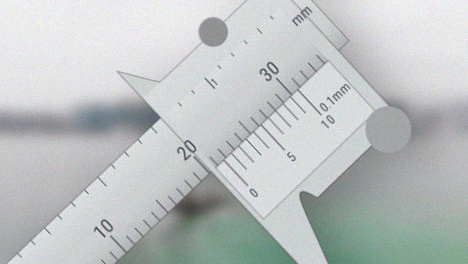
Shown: 21.7,mm
